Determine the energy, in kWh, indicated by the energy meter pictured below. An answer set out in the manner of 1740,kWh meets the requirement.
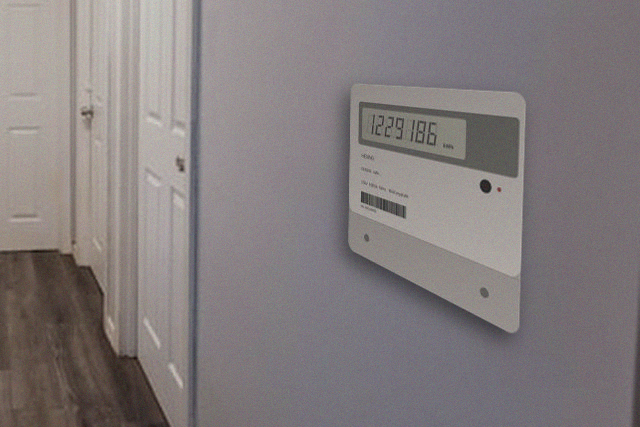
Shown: 1229186,kWh
